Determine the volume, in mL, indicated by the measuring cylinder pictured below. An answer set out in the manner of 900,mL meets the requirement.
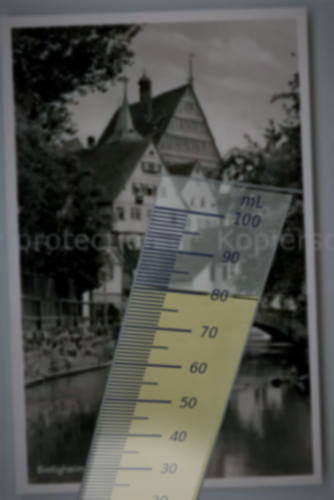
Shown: 80,mL
